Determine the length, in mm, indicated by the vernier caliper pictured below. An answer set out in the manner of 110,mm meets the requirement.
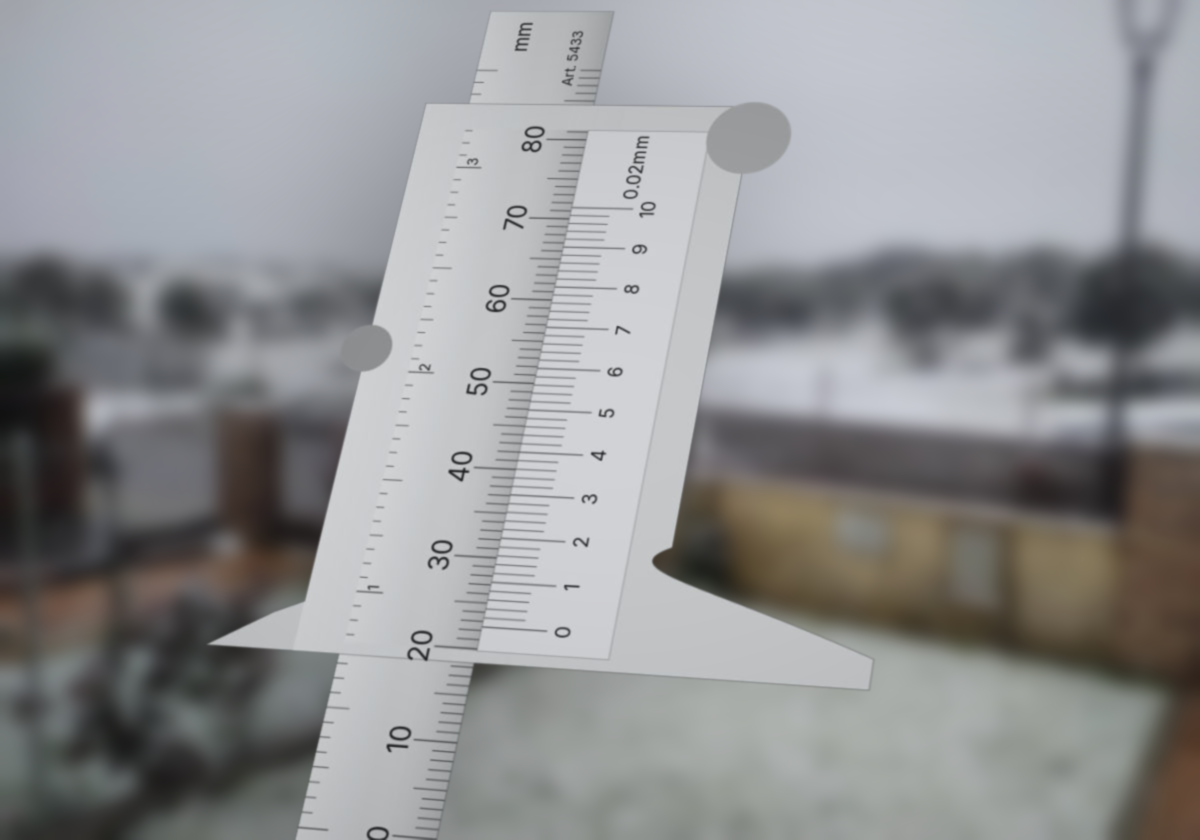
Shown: 22.4,mm
